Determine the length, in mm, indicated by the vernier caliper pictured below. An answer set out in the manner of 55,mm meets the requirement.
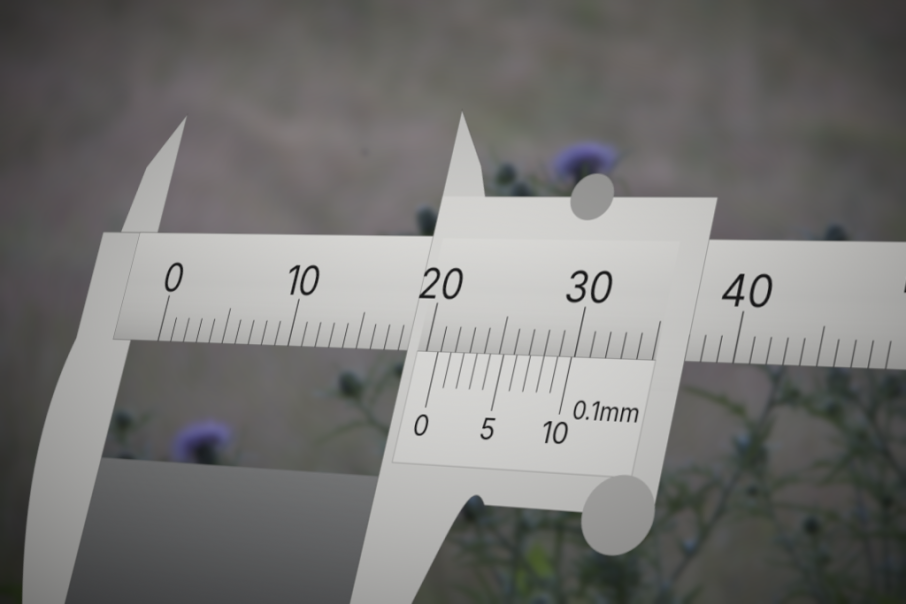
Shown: 20.8,mm
